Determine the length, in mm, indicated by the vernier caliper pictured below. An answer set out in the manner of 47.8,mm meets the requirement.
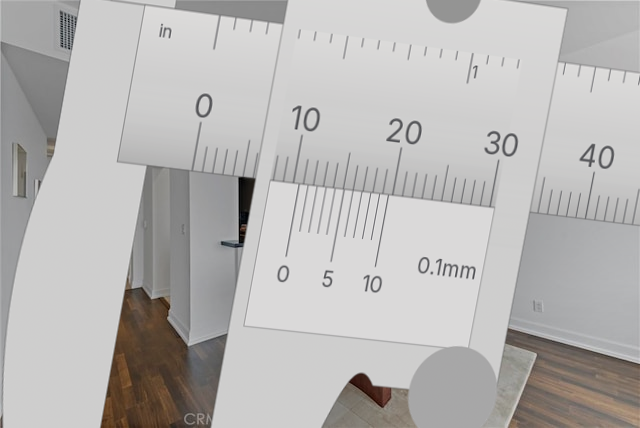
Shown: 10.6,mm
